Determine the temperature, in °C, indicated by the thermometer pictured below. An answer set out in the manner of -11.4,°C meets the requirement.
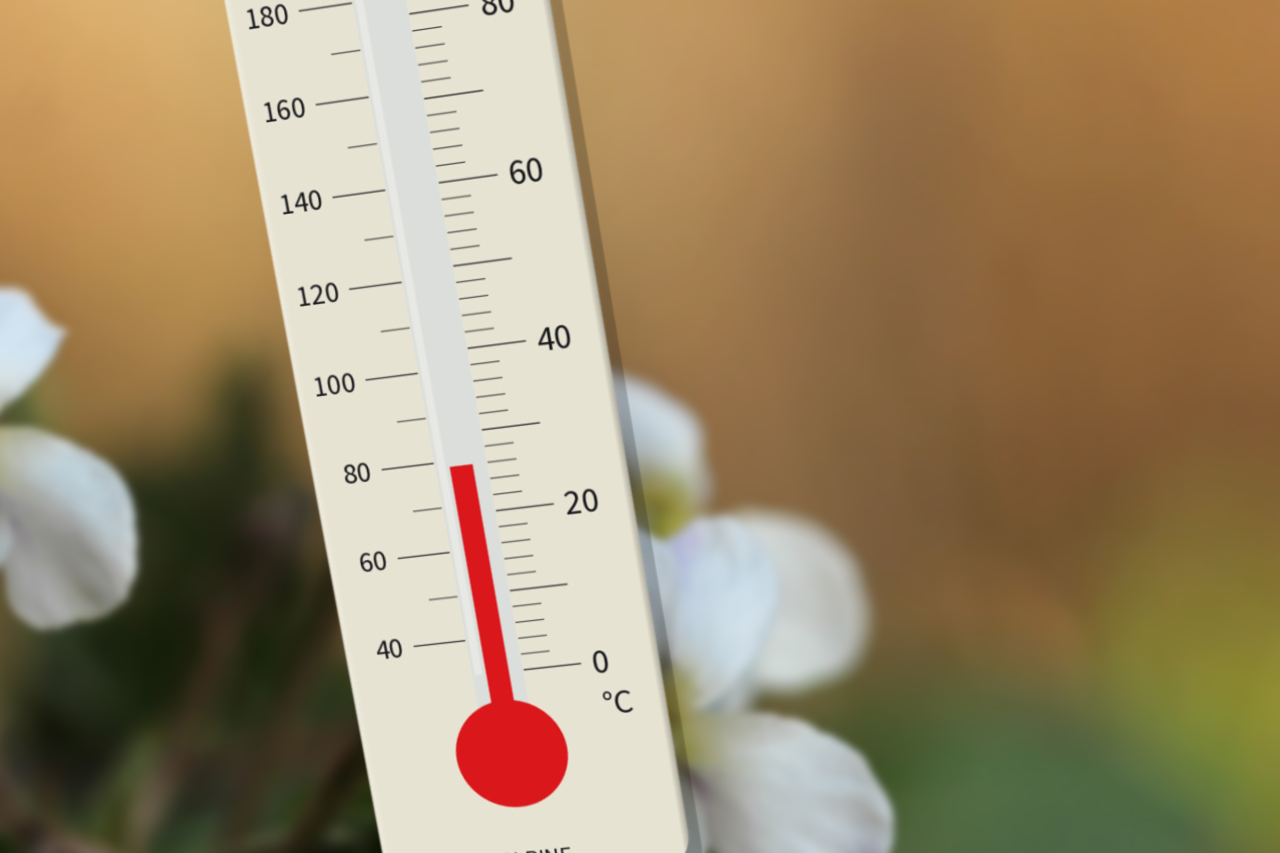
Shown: 26,°C
